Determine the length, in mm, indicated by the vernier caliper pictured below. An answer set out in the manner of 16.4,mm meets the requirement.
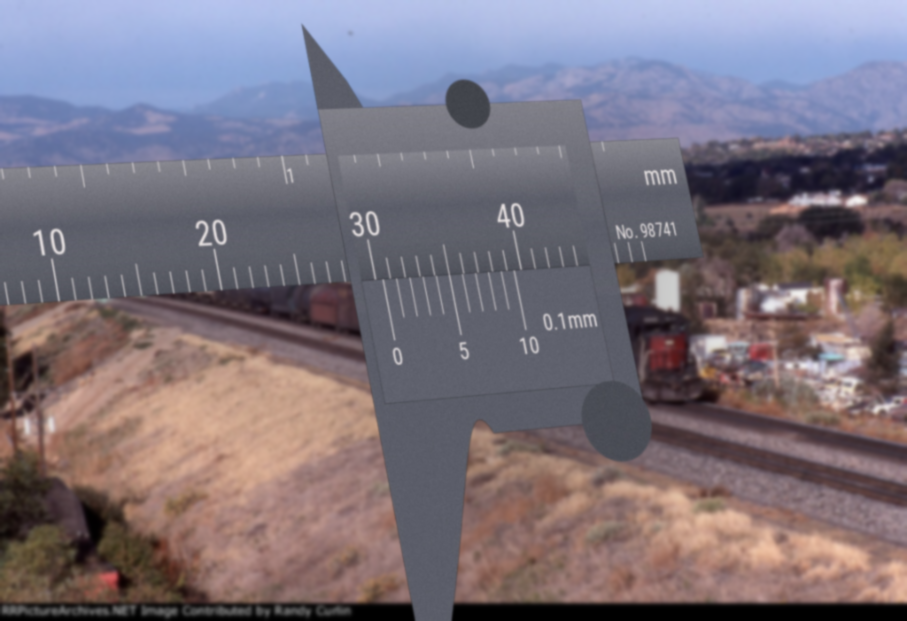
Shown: 30.5,mm
